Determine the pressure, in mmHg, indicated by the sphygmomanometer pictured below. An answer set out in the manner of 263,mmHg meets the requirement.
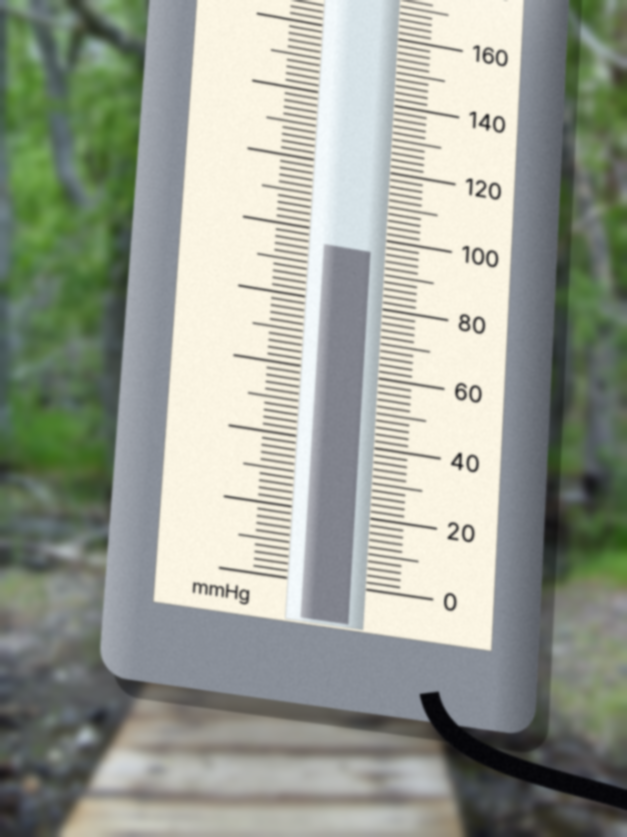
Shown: 96,mmHg
